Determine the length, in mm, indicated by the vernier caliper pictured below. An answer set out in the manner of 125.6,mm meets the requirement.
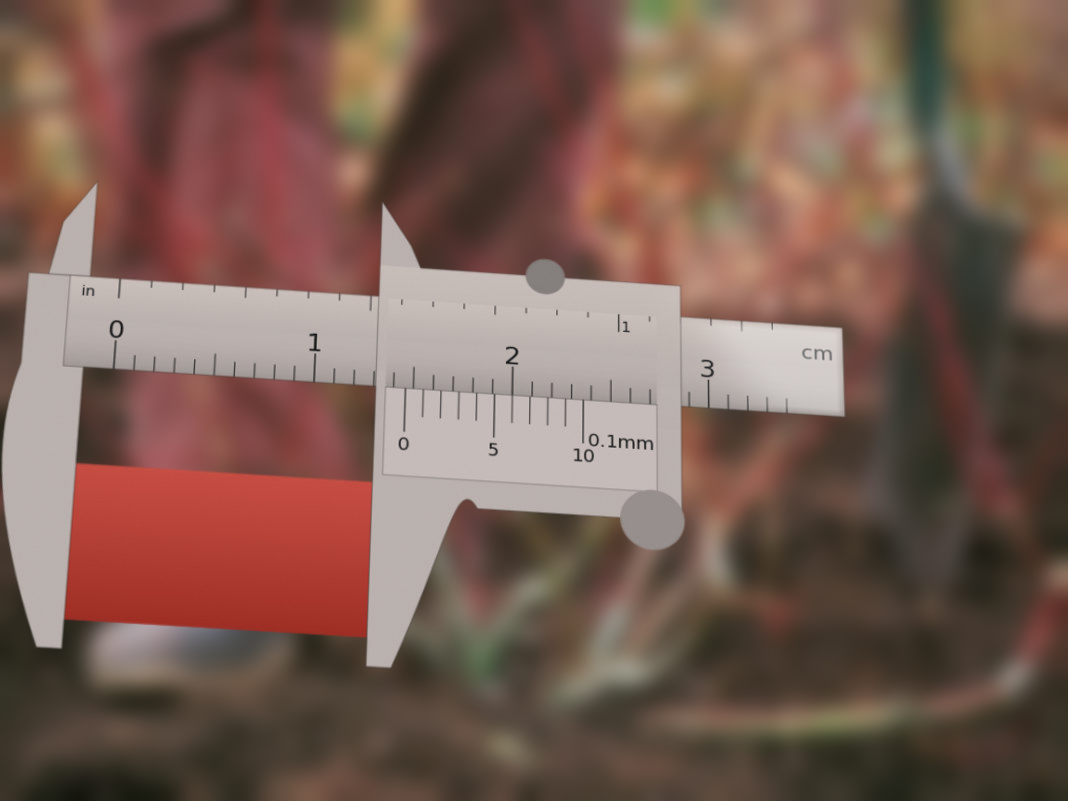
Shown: 14.6,mm
